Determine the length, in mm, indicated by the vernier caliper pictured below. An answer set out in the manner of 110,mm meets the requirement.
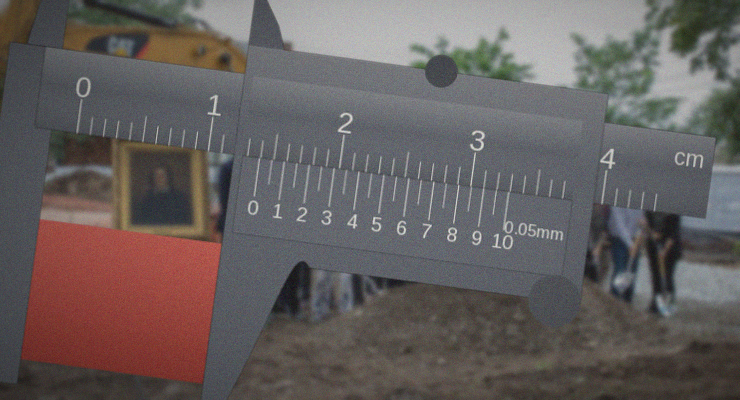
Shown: 13.9,mm
